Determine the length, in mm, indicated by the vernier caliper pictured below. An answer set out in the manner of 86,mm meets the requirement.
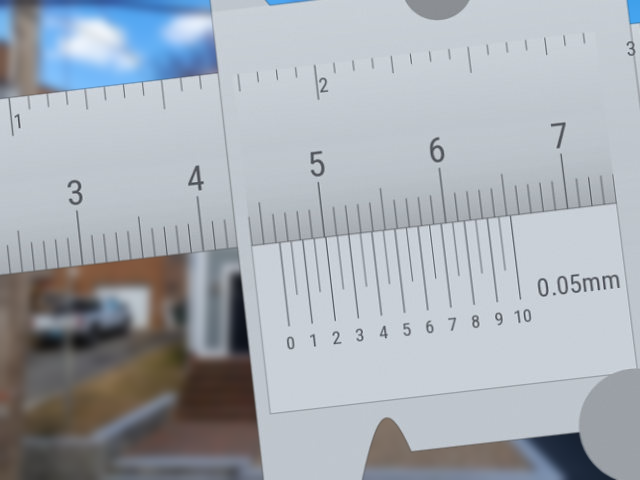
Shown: 46.3,mm
